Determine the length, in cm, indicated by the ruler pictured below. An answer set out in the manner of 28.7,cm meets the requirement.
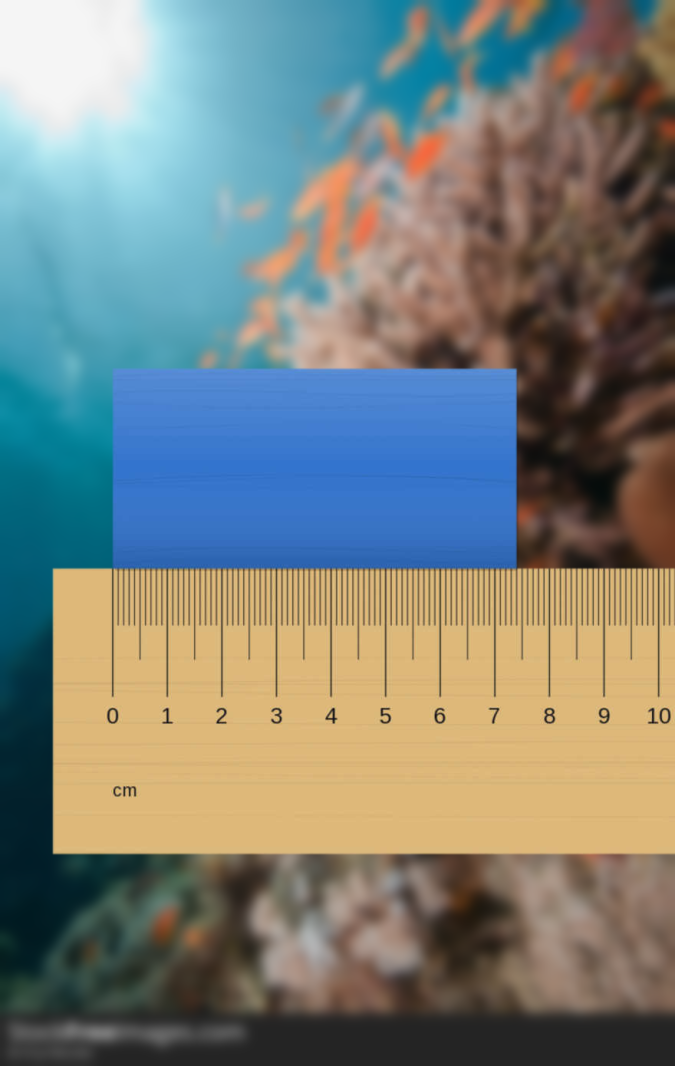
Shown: 7.4,cm
